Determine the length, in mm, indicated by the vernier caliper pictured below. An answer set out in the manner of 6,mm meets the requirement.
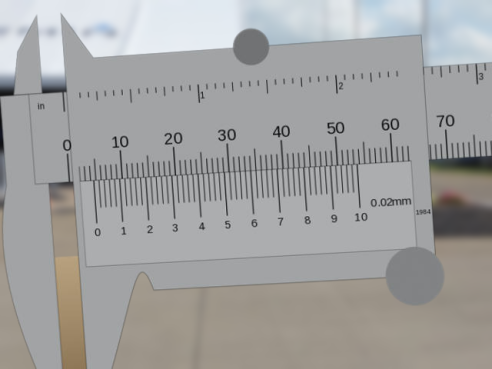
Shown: 4.6,mm
